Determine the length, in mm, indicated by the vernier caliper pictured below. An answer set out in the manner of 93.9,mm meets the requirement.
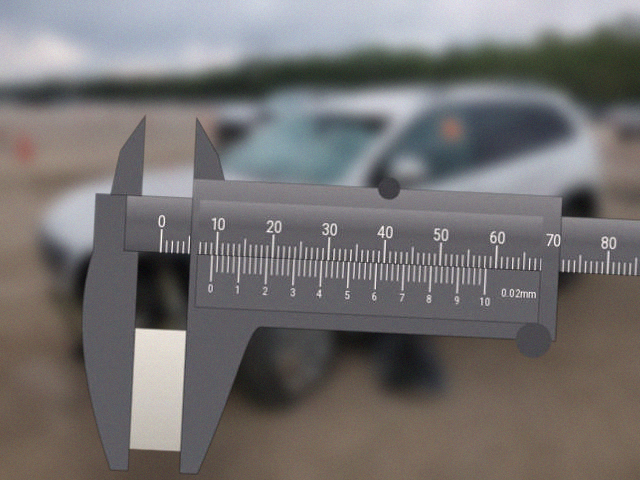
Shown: 9.2,mm
